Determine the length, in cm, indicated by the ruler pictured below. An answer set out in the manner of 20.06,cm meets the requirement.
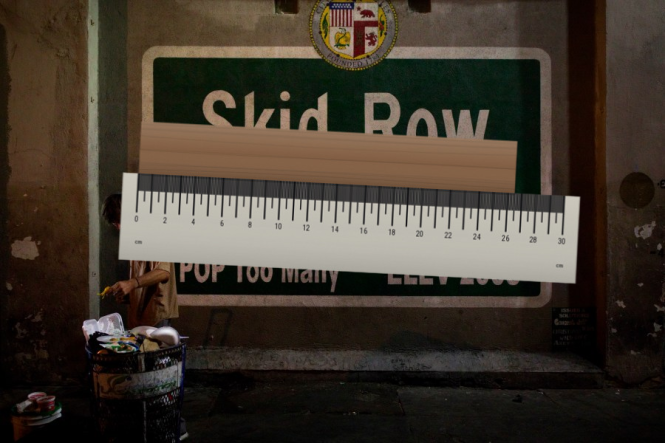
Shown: 26.5,cm
